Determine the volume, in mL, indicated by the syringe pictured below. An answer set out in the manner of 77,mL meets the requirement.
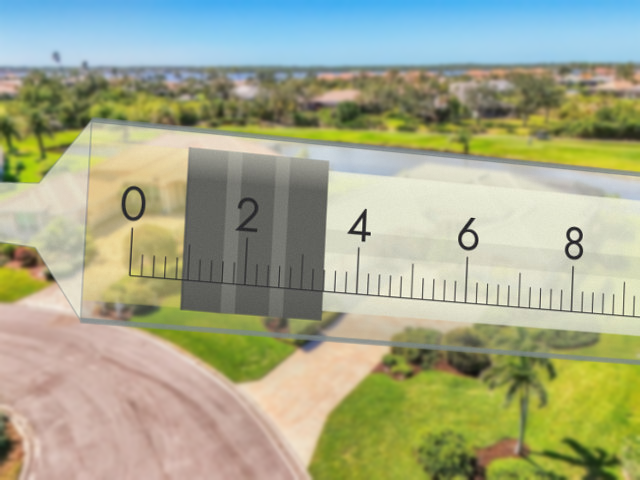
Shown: 0.9,mL
